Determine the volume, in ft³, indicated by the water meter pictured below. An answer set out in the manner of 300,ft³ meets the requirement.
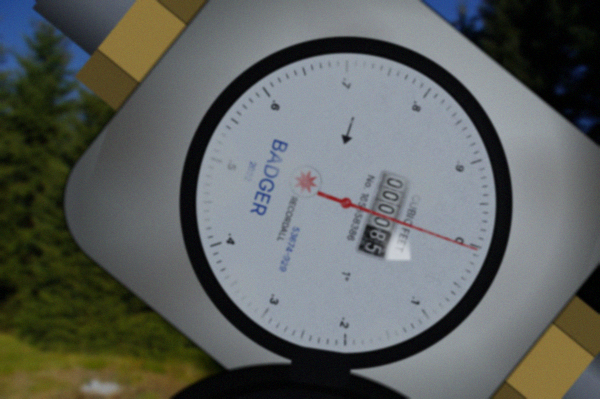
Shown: 85.00,ft³
